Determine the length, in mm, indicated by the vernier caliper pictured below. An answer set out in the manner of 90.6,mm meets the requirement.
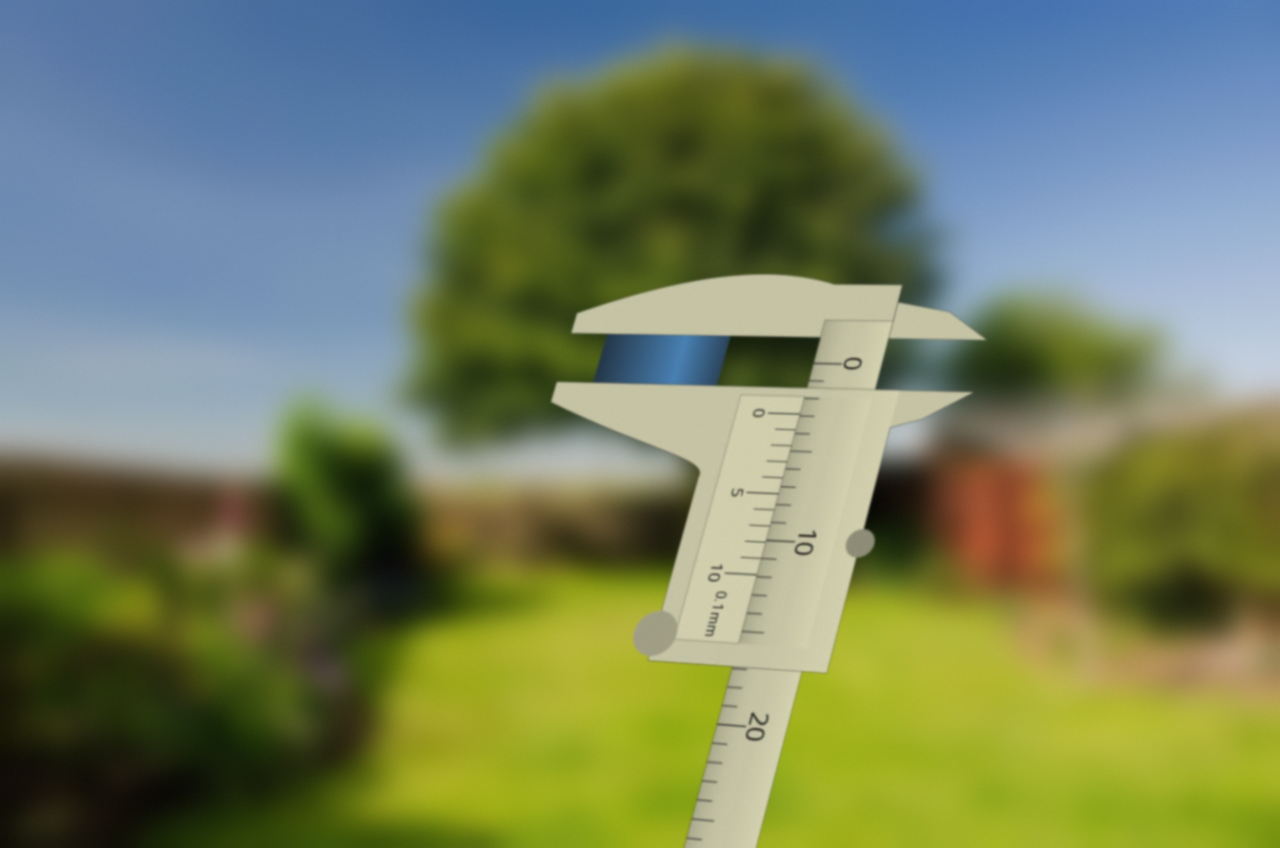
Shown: 2.9,mm
